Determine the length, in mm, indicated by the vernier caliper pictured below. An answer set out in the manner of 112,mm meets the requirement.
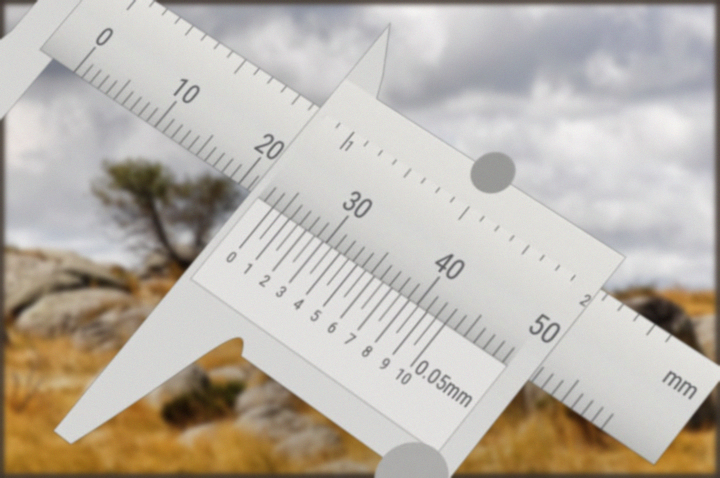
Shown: 24.0,mm
